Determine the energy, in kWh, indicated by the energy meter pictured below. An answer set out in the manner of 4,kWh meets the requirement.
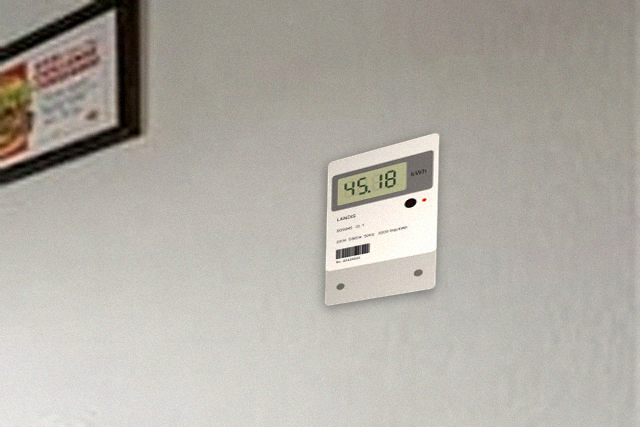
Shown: 45.18,kWh
